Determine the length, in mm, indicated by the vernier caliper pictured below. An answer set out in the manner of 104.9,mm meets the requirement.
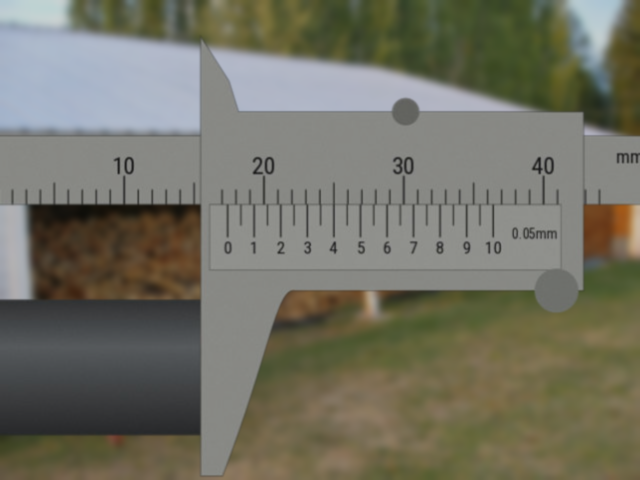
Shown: 17.4,mm
